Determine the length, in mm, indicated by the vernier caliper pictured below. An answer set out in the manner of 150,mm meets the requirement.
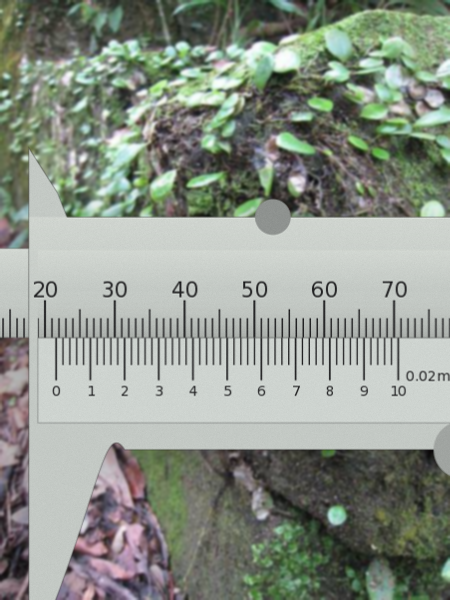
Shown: 21.6,mm
